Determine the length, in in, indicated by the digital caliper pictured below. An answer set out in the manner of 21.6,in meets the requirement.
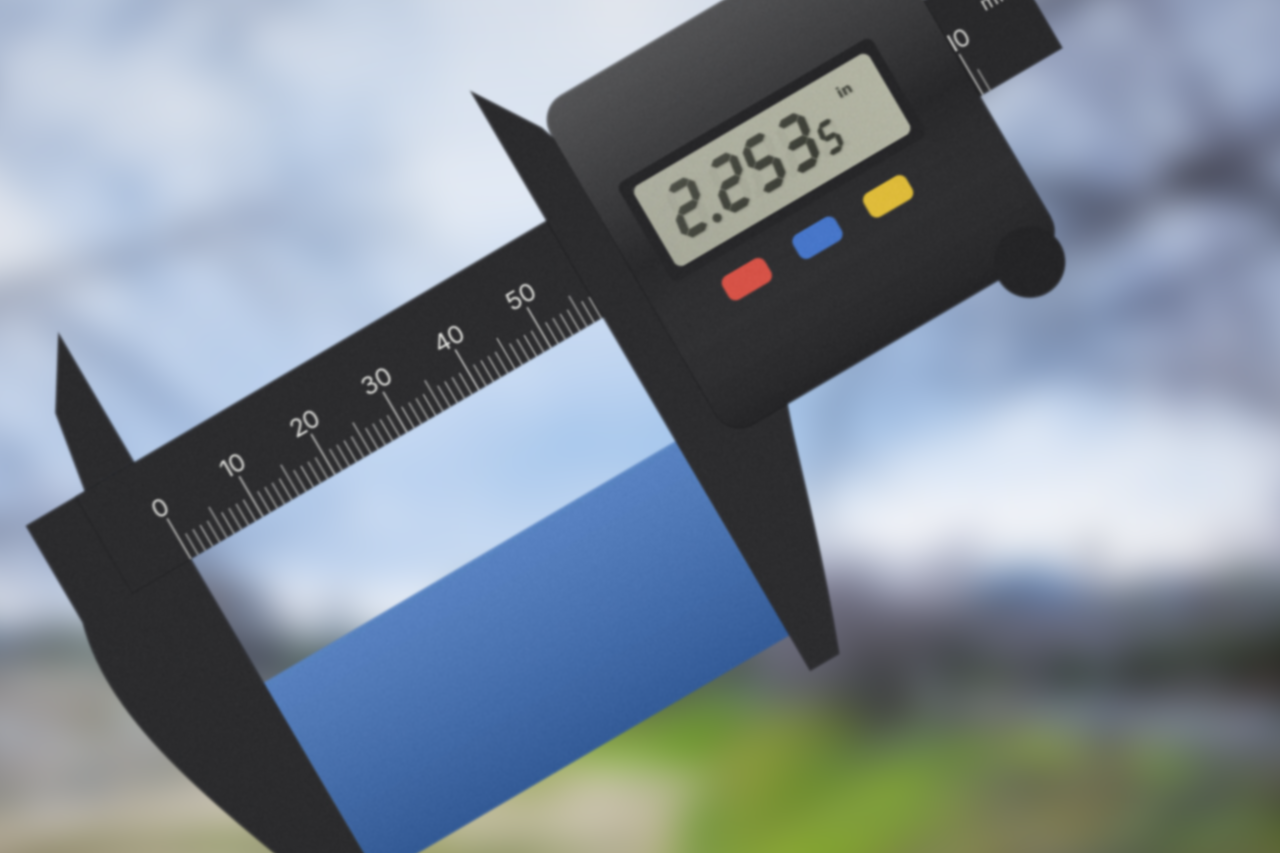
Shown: 2.2535,in
